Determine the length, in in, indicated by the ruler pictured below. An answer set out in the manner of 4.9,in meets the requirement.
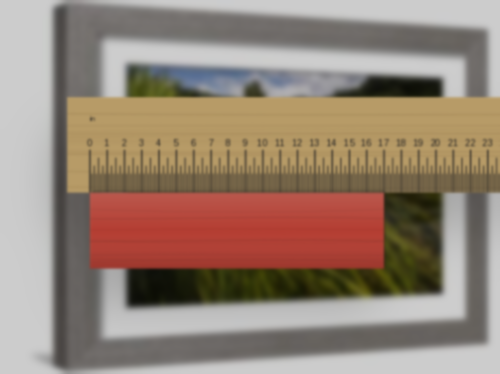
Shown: 17,in
